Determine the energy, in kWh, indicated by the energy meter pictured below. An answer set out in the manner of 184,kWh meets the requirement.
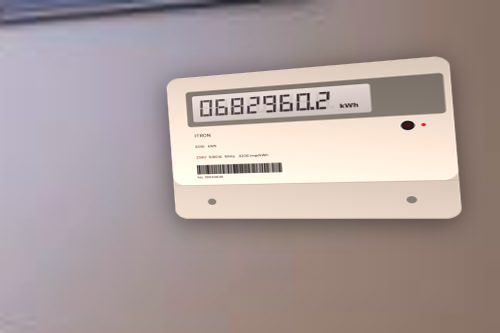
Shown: 682960.2,kWh
